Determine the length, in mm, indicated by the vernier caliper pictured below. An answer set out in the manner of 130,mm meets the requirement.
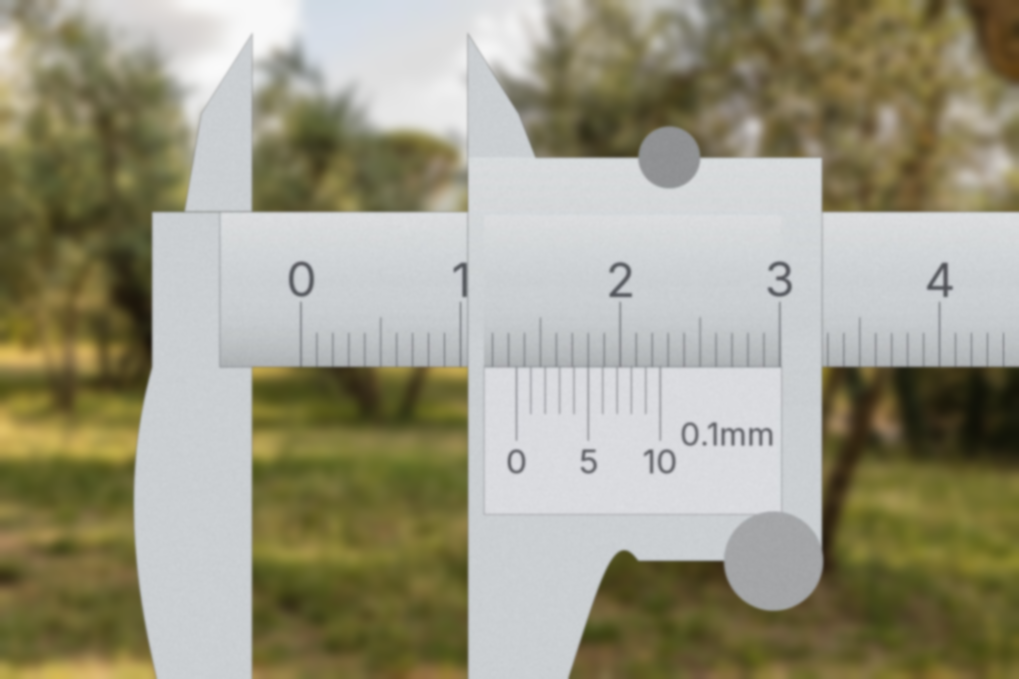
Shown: 13.5,mm
